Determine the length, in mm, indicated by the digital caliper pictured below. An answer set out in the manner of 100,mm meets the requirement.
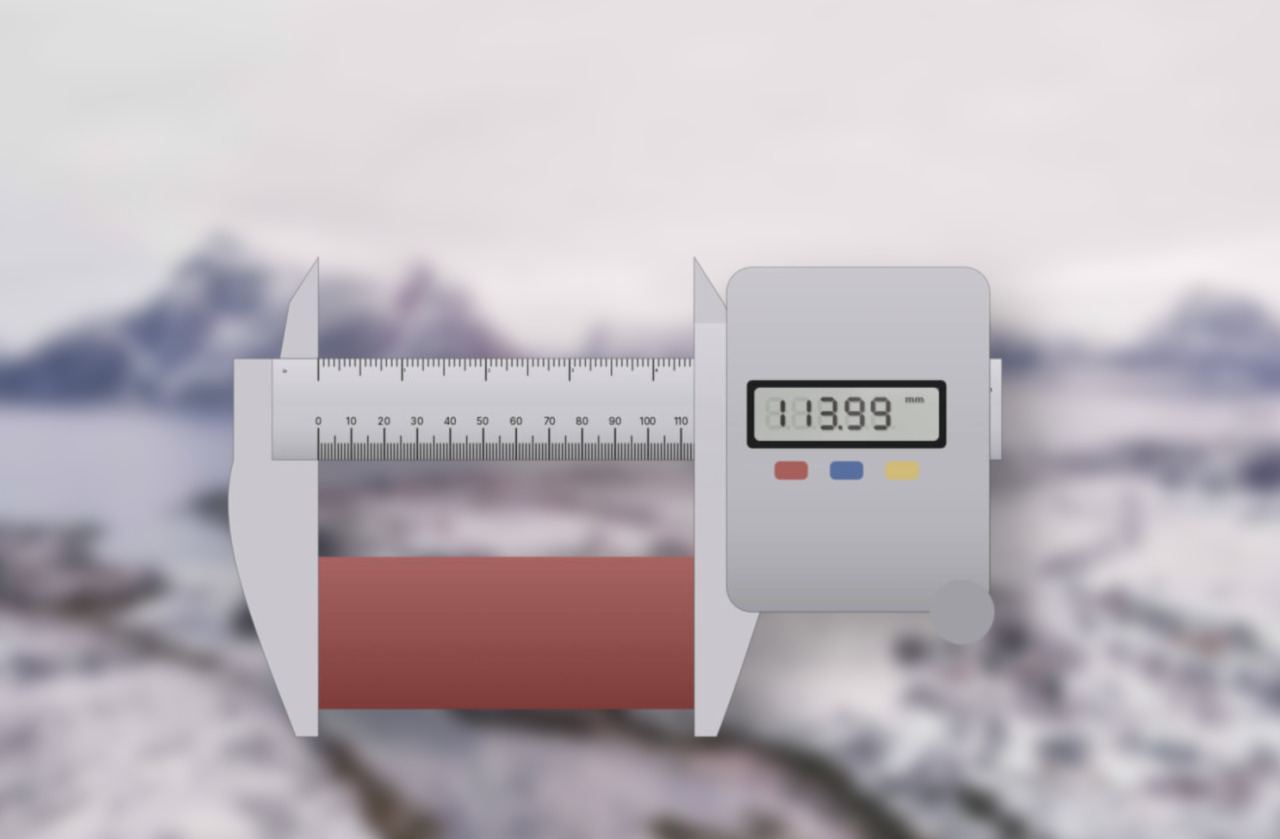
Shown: 113.99,mm
